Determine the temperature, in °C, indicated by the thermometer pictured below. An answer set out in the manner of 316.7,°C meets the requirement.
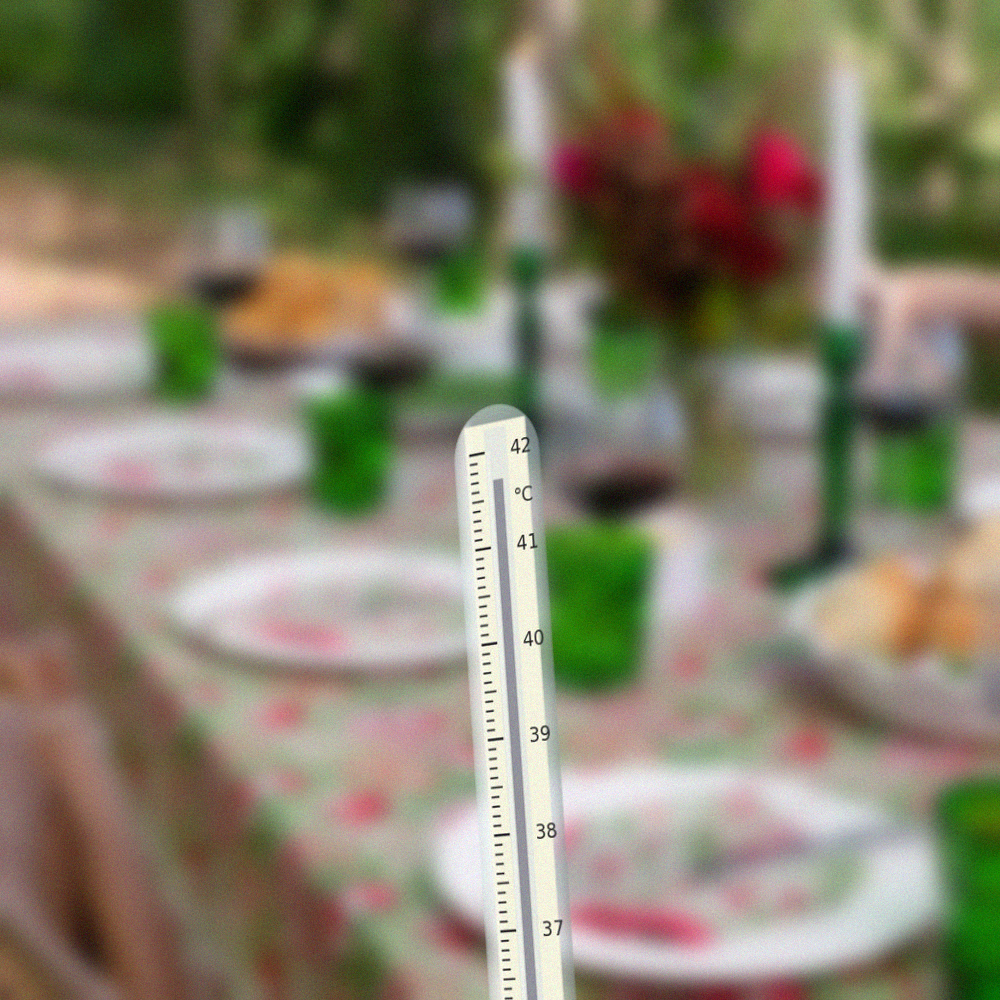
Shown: 41.7,°C
